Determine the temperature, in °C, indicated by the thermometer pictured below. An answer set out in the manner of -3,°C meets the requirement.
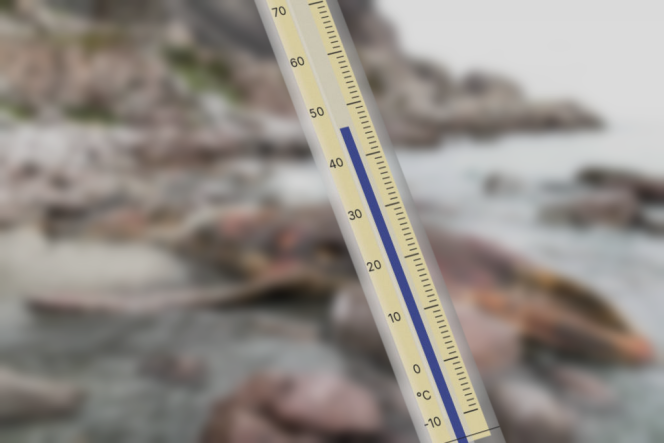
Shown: 46,°C
